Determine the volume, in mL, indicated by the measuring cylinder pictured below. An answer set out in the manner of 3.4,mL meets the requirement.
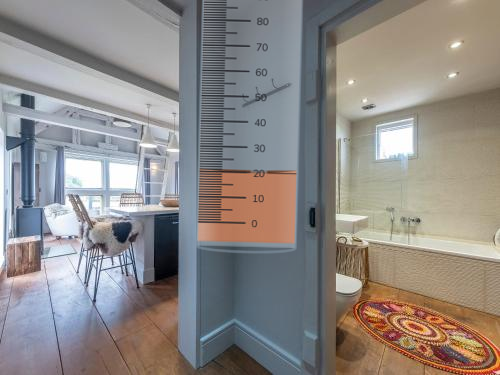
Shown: 20,mL
